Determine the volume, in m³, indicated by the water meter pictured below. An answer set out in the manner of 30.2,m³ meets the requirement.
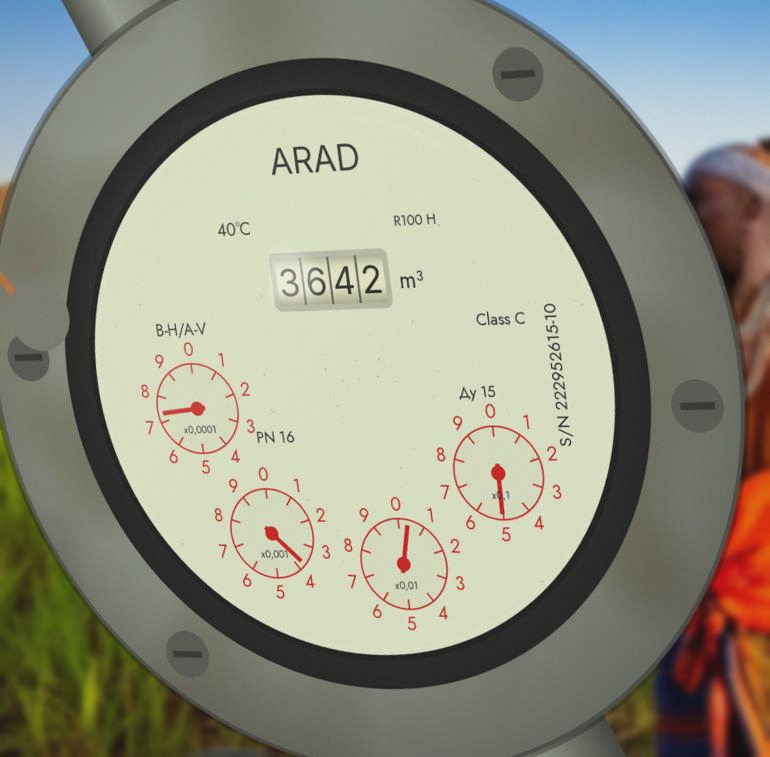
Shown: 3642.5037,m³
